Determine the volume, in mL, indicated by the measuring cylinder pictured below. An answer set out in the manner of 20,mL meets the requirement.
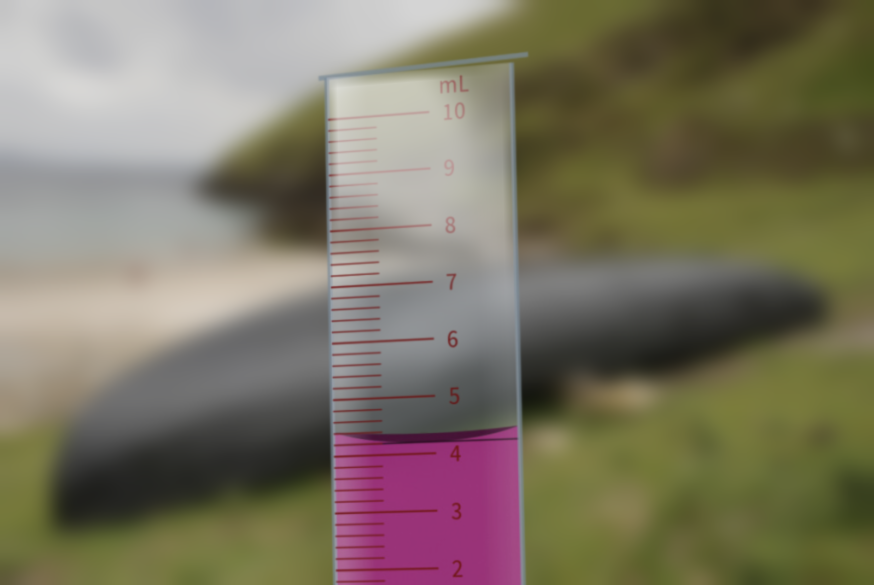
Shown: 4.2,mL
